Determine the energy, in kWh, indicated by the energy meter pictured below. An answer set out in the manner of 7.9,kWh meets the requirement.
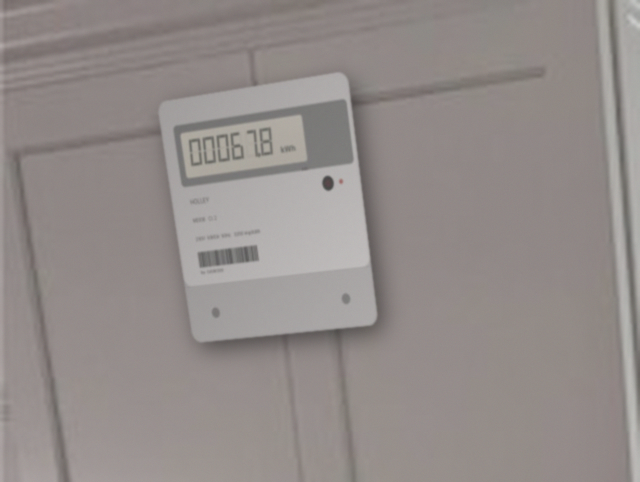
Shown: 67.8,kWh
